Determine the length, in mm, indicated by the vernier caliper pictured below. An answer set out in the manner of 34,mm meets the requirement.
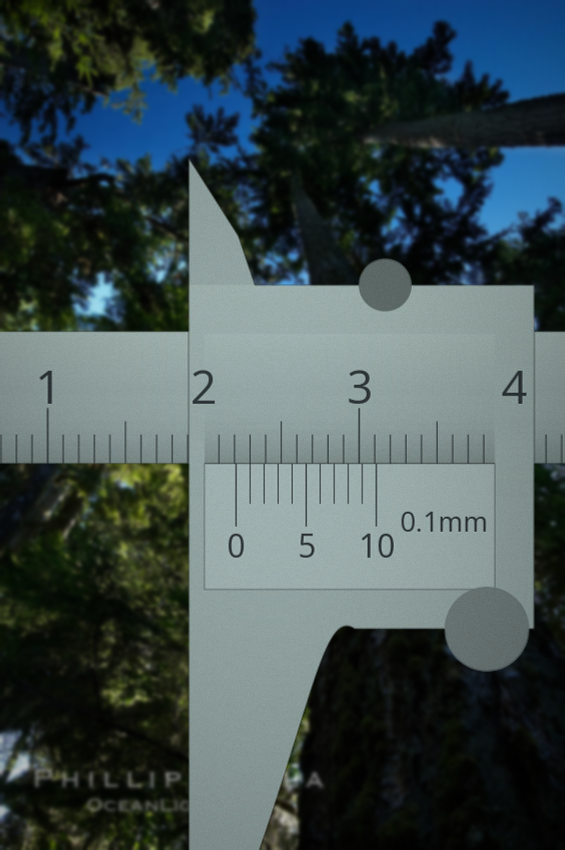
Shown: 22.1,mm
